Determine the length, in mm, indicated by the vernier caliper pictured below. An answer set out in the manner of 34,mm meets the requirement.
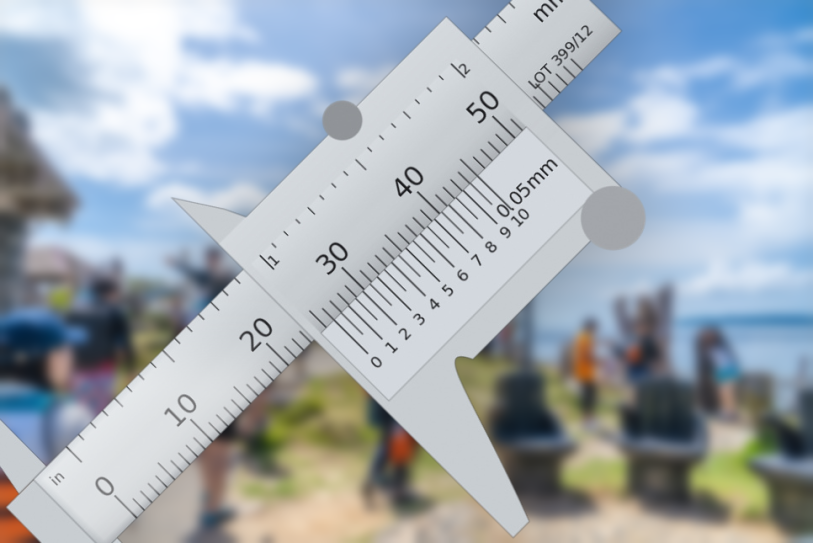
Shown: 26.0,mm
